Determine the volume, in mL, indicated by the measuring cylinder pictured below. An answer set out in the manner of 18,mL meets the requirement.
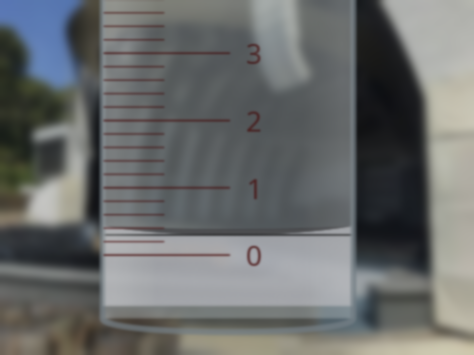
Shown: 0.3,mL
